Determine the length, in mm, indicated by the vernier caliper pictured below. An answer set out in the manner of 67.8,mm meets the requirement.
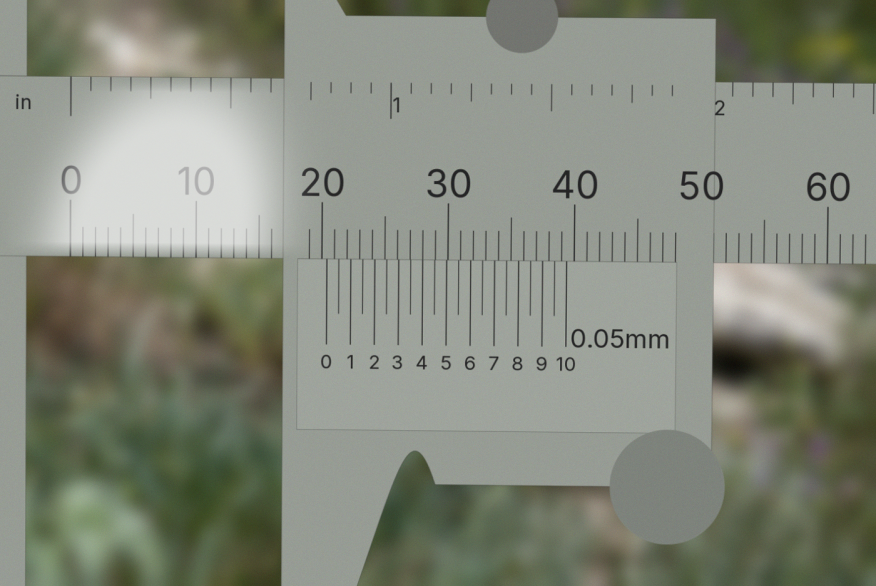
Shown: 20.4,mm
